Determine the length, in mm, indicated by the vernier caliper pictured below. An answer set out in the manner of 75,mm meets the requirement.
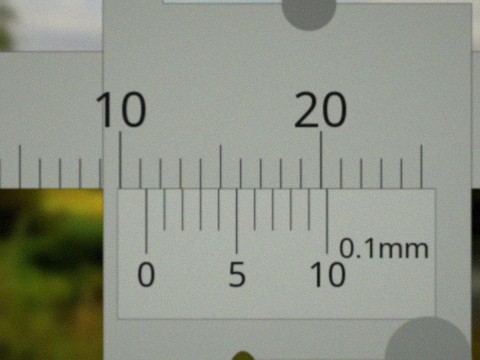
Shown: 11.3,mm
